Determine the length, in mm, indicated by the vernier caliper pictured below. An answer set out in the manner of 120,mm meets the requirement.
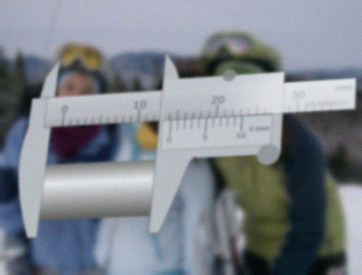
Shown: 14.2,mm
